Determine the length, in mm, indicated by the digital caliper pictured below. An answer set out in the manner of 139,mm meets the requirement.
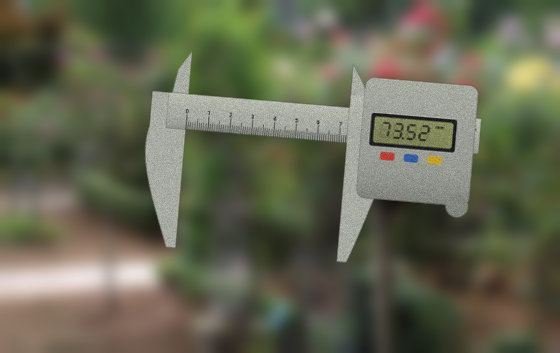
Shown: 73.52,mm
